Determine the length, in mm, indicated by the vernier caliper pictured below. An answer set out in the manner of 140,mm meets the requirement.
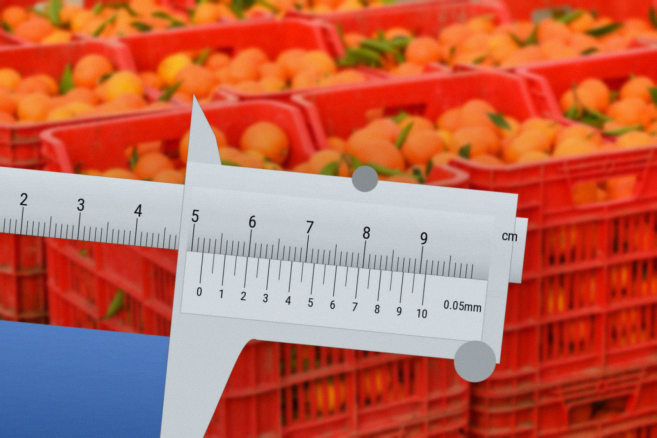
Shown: 52.0,mm
